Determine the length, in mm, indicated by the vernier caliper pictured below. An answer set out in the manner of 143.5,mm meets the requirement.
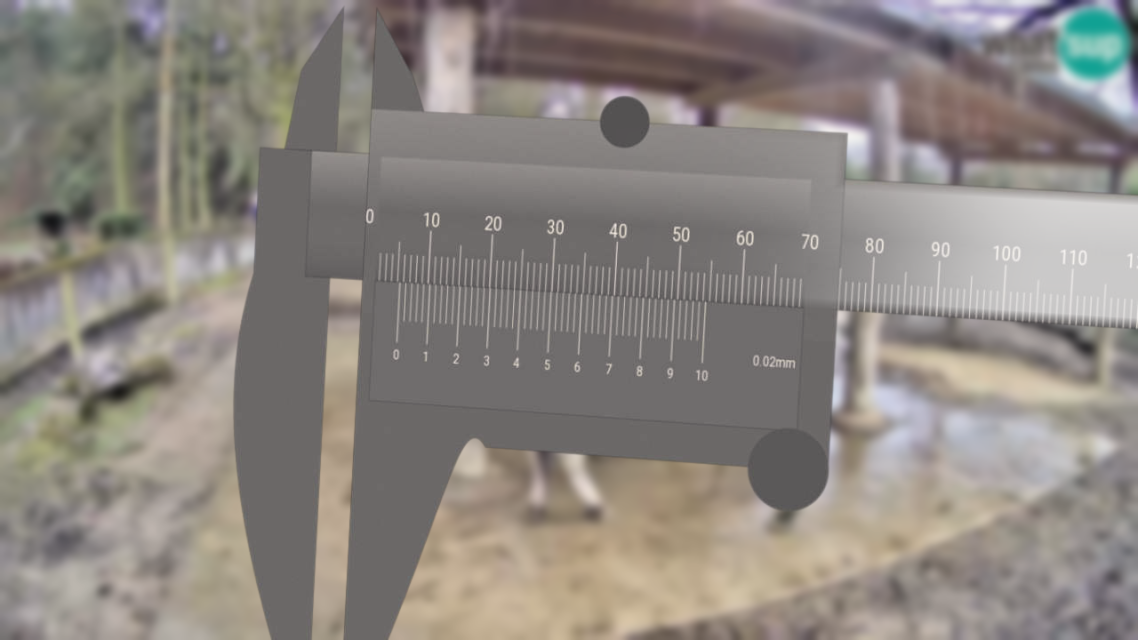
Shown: 5.4,mm
